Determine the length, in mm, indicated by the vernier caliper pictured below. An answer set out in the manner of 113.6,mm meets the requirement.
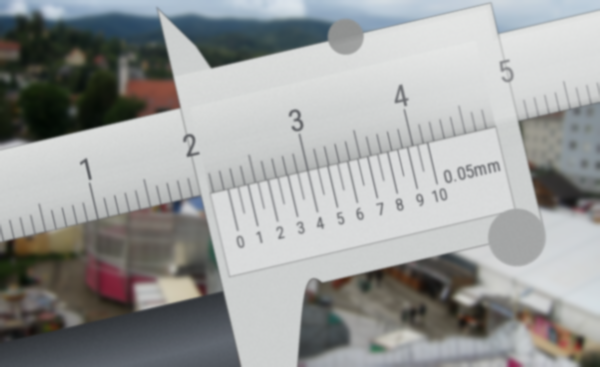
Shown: 22.4,mm
